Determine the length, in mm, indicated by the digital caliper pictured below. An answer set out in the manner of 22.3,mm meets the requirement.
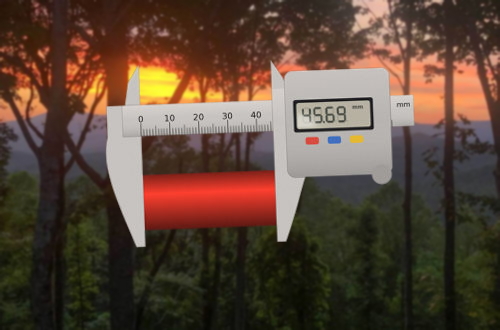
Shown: 45.69,mm
